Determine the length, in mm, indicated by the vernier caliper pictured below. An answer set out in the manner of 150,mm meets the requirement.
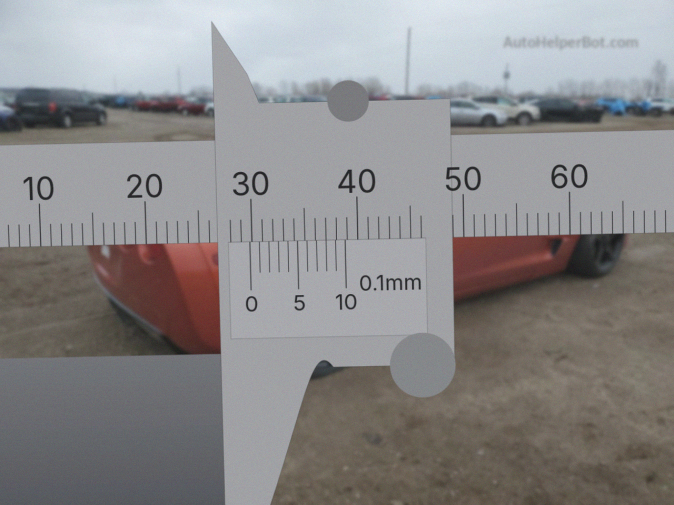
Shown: 29.8,mm
